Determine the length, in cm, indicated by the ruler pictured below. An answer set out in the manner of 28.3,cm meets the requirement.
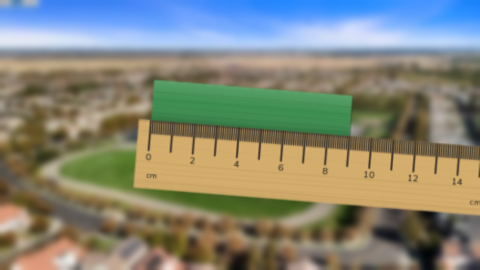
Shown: 9,cm
